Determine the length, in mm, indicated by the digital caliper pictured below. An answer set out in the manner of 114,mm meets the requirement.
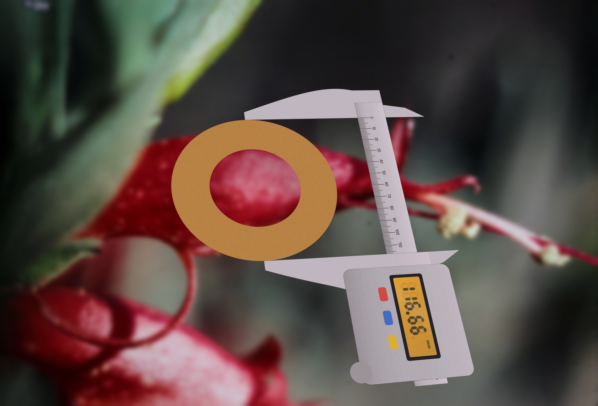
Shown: 116.66,mm
